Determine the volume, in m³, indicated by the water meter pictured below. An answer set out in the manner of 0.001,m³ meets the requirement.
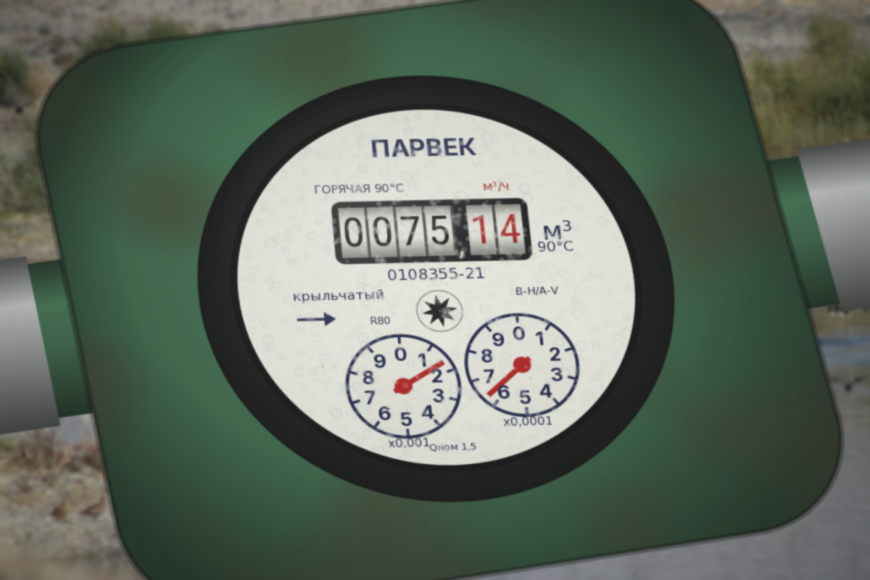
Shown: 75.1416,m³
